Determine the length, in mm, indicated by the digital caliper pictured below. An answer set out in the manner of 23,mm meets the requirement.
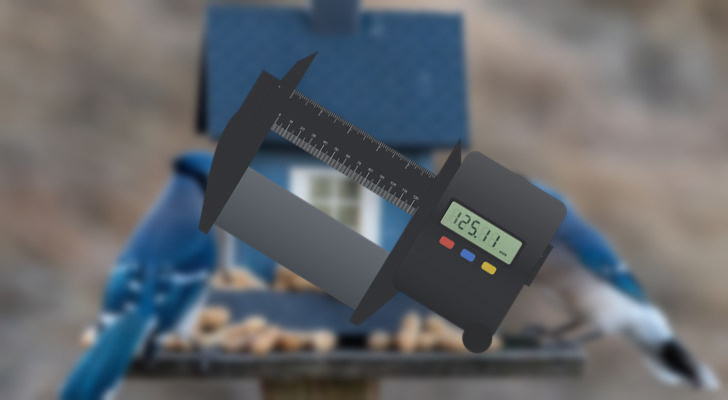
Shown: 125.11,mm
